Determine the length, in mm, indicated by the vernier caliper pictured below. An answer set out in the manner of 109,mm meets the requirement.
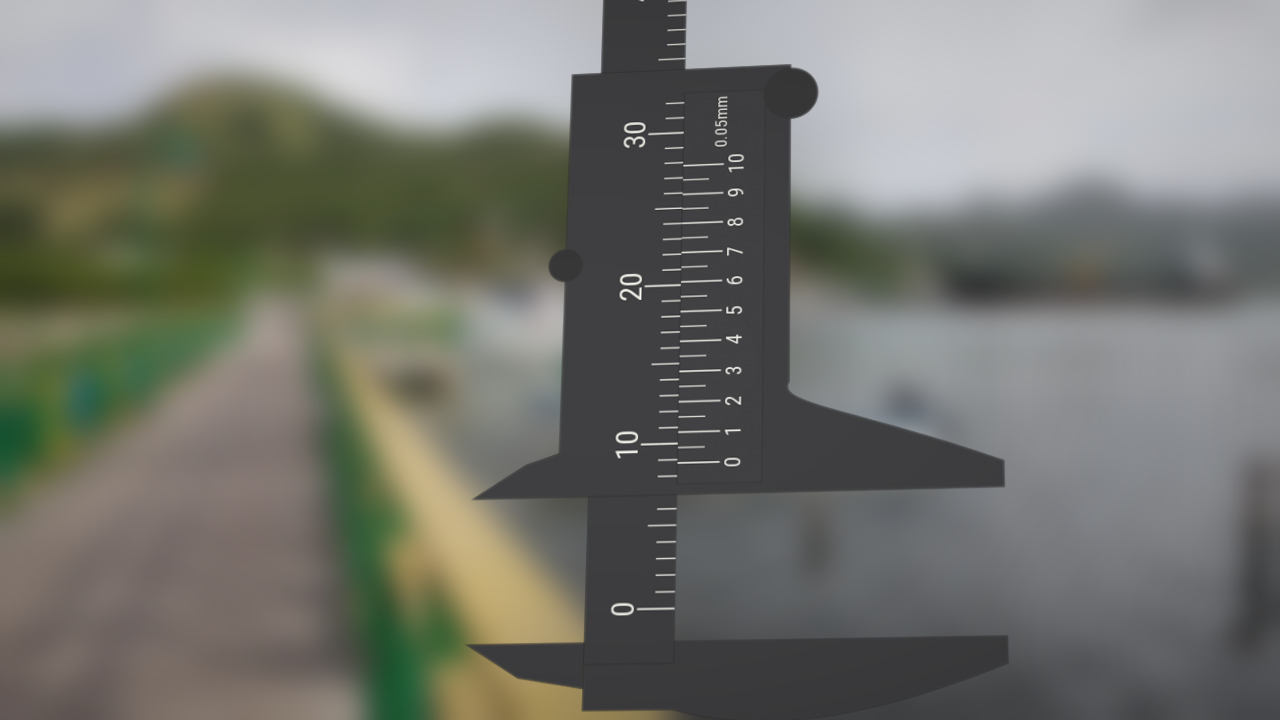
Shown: 8.8,mm
